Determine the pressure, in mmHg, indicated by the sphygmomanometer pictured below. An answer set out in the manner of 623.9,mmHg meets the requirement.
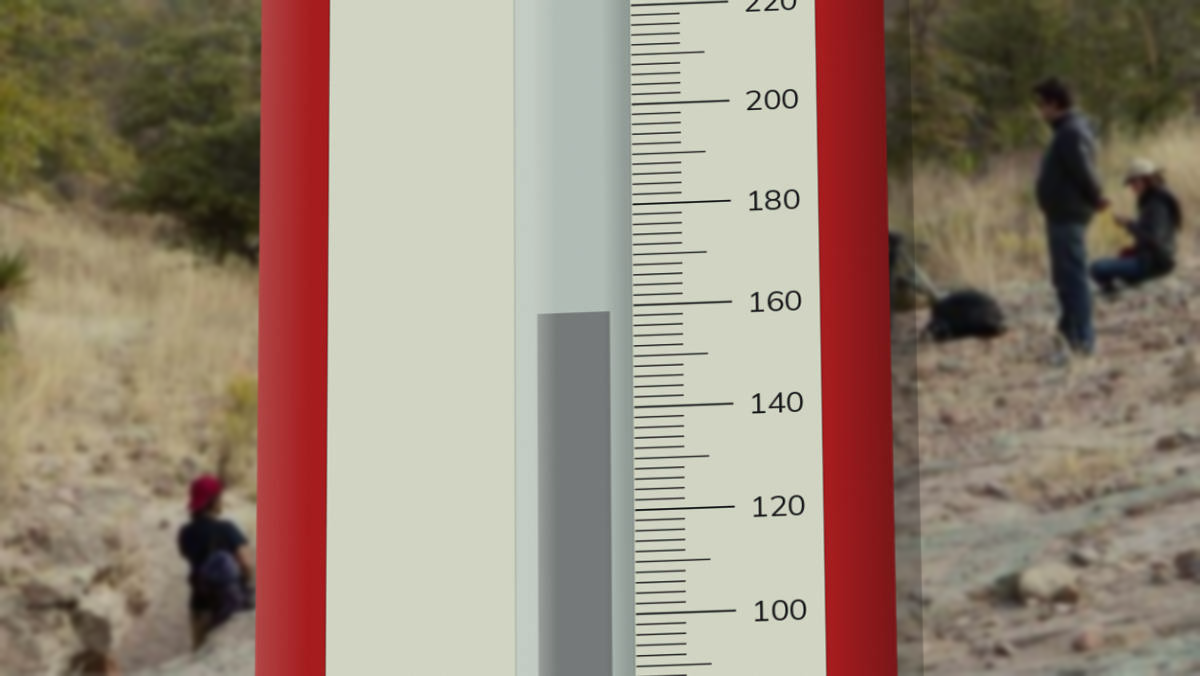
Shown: 159,mmHg
